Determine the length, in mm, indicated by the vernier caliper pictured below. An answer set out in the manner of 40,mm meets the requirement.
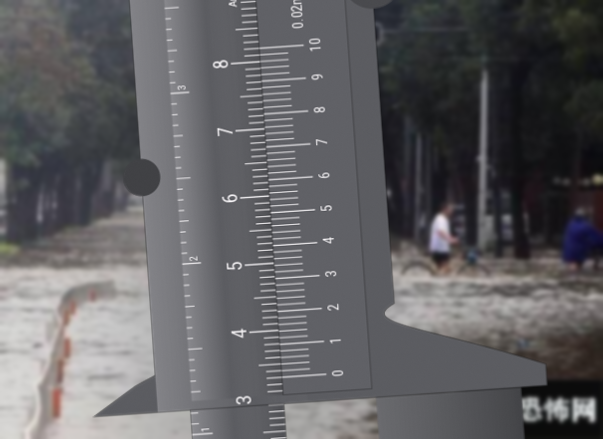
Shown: 33.0,mm
